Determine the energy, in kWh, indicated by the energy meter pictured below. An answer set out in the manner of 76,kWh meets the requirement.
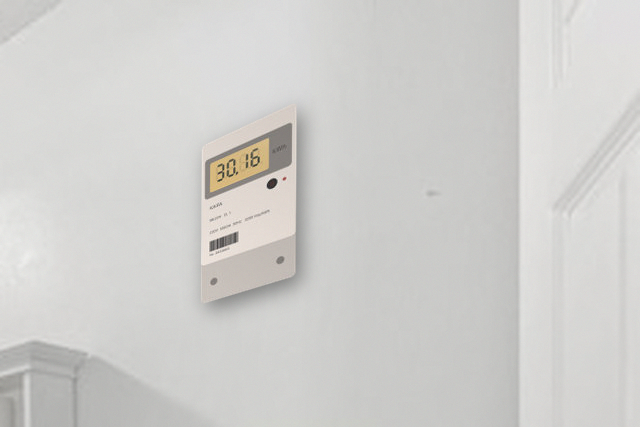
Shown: 30.16,kWh
